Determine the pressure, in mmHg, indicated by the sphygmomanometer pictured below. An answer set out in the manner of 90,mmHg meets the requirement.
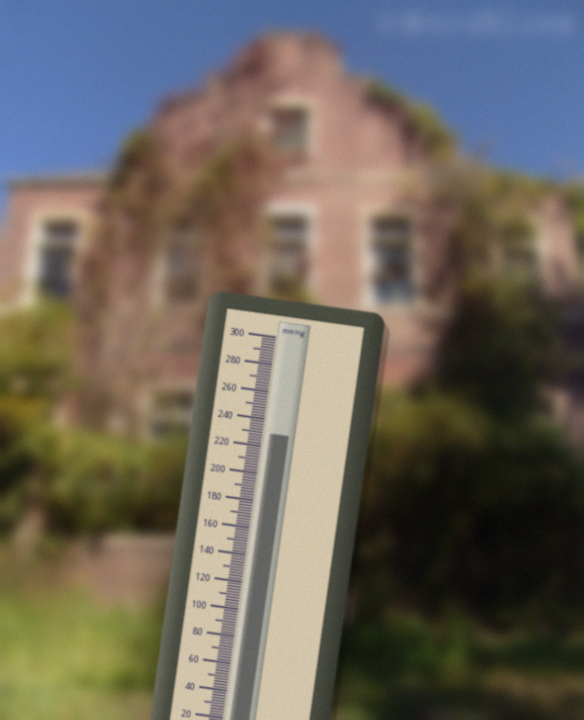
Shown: 230,mmHg
